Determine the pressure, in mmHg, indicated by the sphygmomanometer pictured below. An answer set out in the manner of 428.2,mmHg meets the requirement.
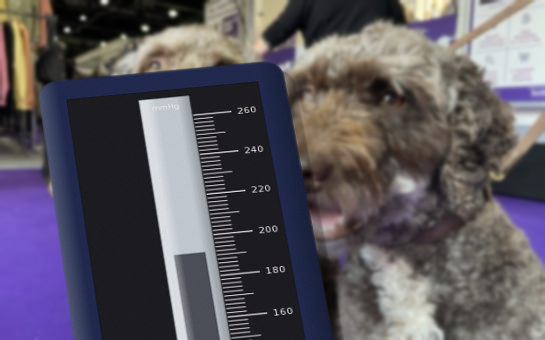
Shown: 192,mmHg
